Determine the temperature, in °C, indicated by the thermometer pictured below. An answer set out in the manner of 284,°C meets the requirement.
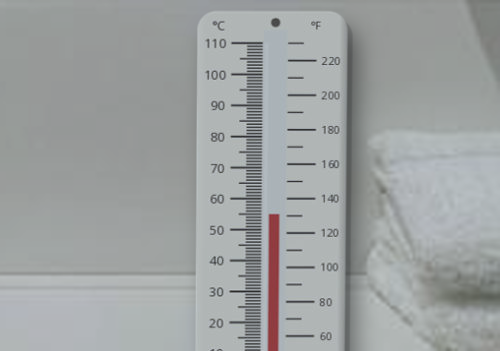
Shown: 55,°C
